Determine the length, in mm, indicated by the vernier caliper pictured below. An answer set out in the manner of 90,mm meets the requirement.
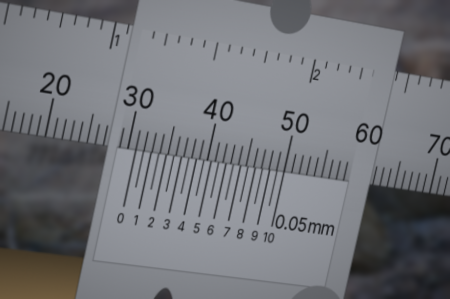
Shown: 31.0,mm
